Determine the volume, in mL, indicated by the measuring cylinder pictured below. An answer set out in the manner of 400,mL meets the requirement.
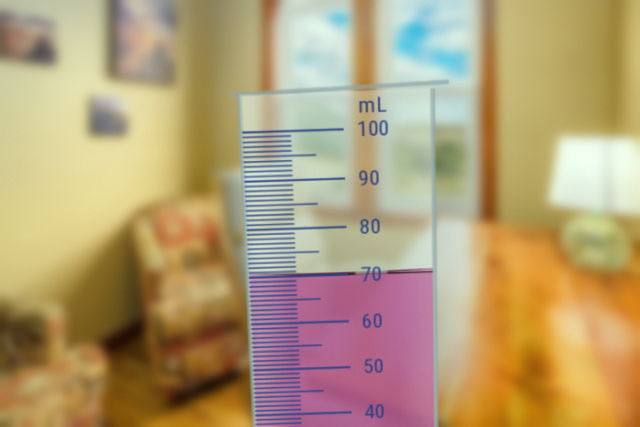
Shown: 70,mL
